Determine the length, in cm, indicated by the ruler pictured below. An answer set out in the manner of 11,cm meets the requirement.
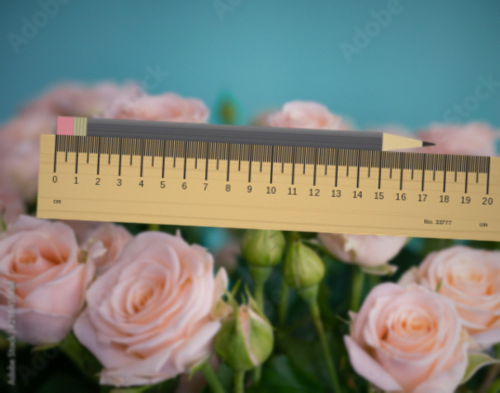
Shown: 17.5,cm
